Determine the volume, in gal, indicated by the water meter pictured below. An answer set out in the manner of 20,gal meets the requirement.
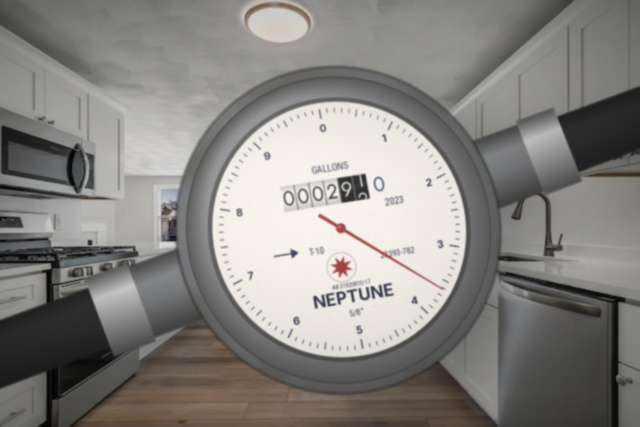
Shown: 2913.6,gal
